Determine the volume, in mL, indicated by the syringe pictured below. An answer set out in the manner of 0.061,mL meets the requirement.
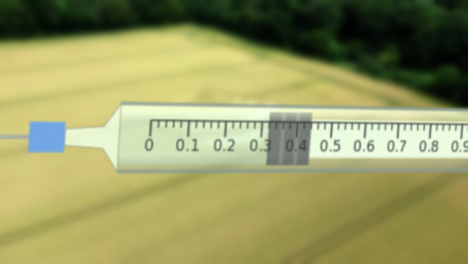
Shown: 0.32,mL
